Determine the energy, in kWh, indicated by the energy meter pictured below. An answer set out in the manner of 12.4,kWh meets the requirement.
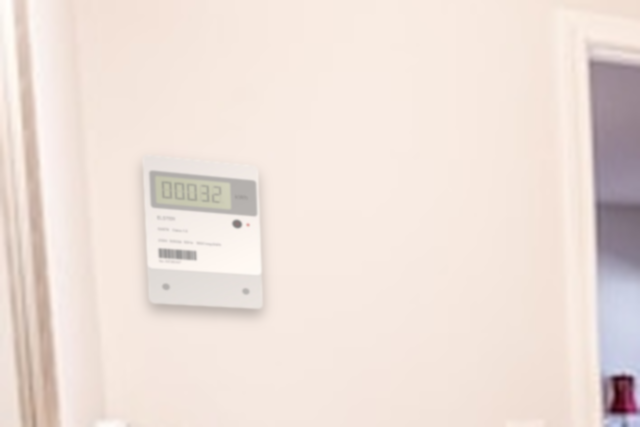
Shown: 32,kWh
